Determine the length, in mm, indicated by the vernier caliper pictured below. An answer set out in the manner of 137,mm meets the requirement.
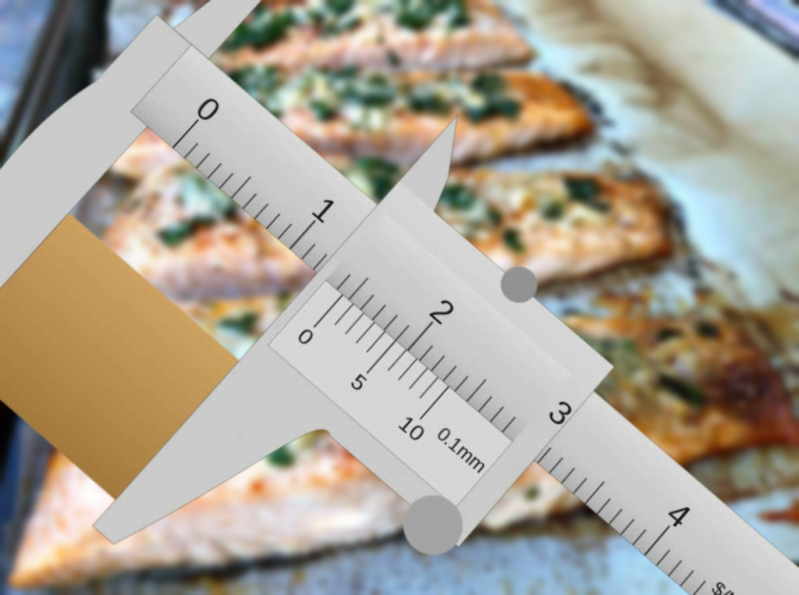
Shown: 14.5,mm
